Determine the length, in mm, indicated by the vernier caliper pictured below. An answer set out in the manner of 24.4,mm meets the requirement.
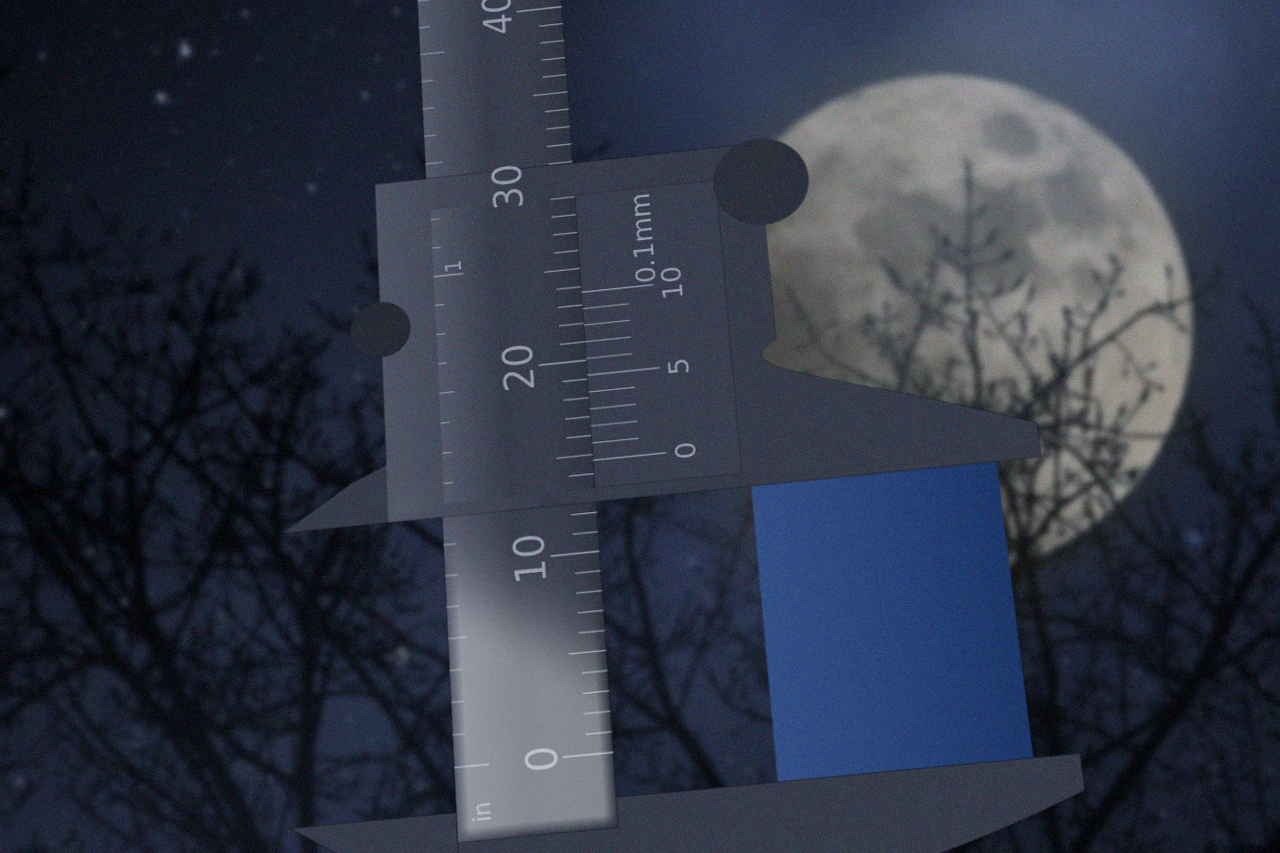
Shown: 14.7,mm
